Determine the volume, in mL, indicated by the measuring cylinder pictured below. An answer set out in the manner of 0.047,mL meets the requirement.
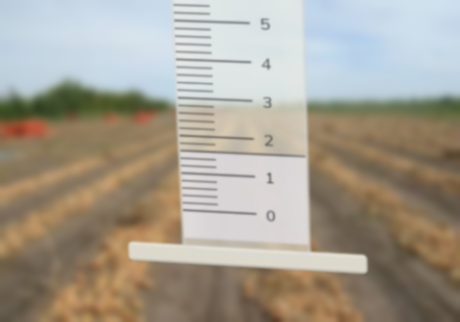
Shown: 1.6,mL
